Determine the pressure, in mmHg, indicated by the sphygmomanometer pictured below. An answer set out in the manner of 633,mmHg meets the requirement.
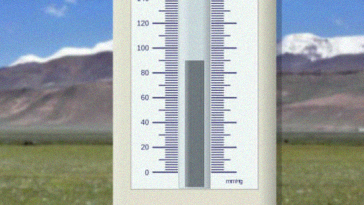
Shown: 90,mmHg
